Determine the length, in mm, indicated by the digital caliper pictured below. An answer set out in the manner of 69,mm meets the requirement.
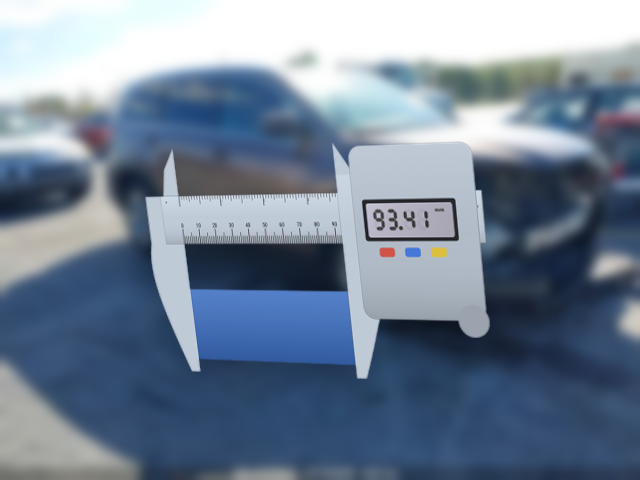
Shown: 93.41,mm
